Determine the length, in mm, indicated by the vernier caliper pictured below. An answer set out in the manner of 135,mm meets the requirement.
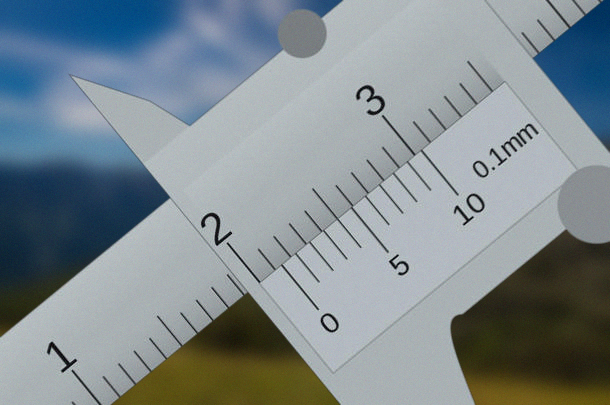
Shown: 21.4,mm
